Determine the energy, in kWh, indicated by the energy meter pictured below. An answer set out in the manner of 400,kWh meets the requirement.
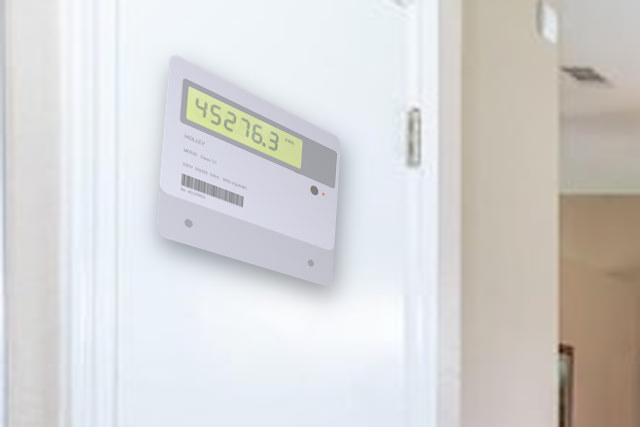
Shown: 45276.3,kWh
